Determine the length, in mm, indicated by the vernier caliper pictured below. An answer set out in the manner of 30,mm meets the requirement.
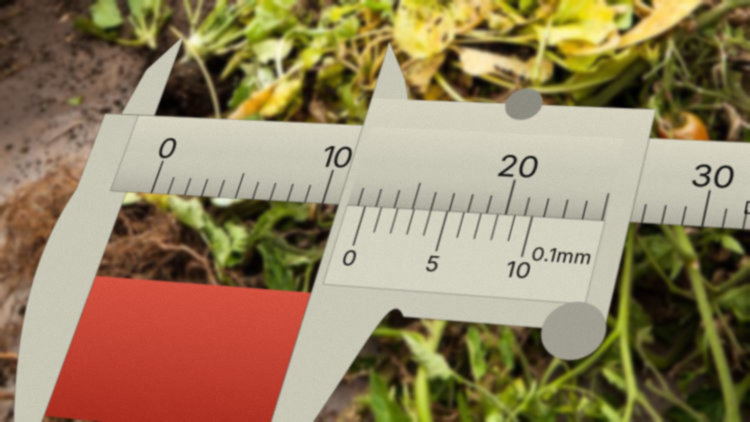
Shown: 12.4,mm
